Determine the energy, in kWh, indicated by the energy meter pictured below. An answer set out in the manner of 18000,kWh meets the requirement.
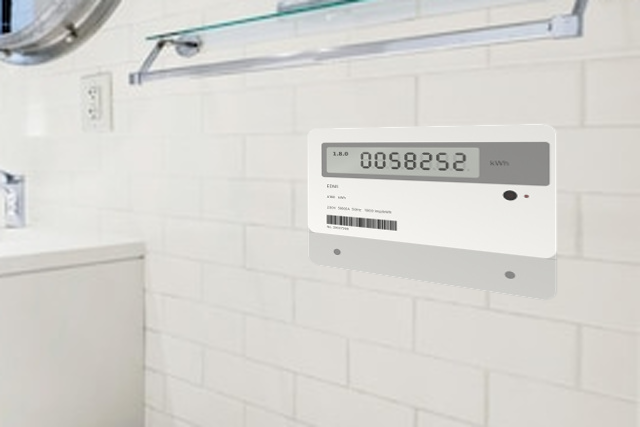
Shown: 58252,kWh
